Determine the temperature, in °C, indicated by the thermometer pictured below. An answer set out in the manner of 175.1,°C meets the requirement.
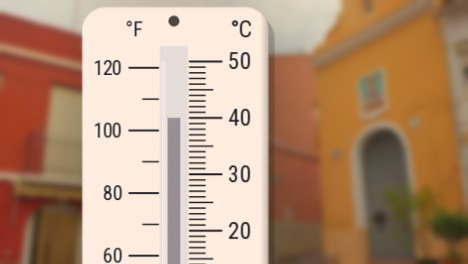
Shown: 40,°C
